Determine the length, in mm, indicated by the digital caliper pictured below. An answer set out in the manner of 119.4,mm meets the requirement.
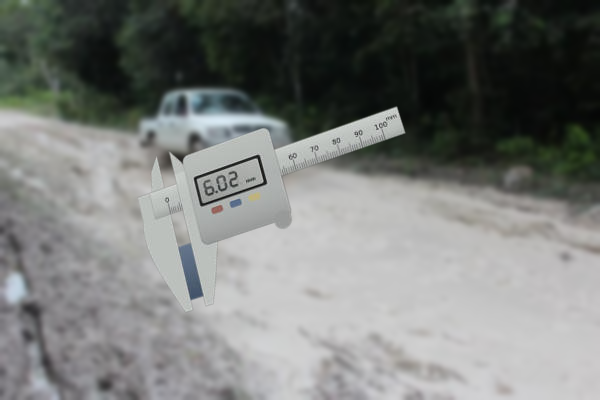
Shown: 6.02,mm
